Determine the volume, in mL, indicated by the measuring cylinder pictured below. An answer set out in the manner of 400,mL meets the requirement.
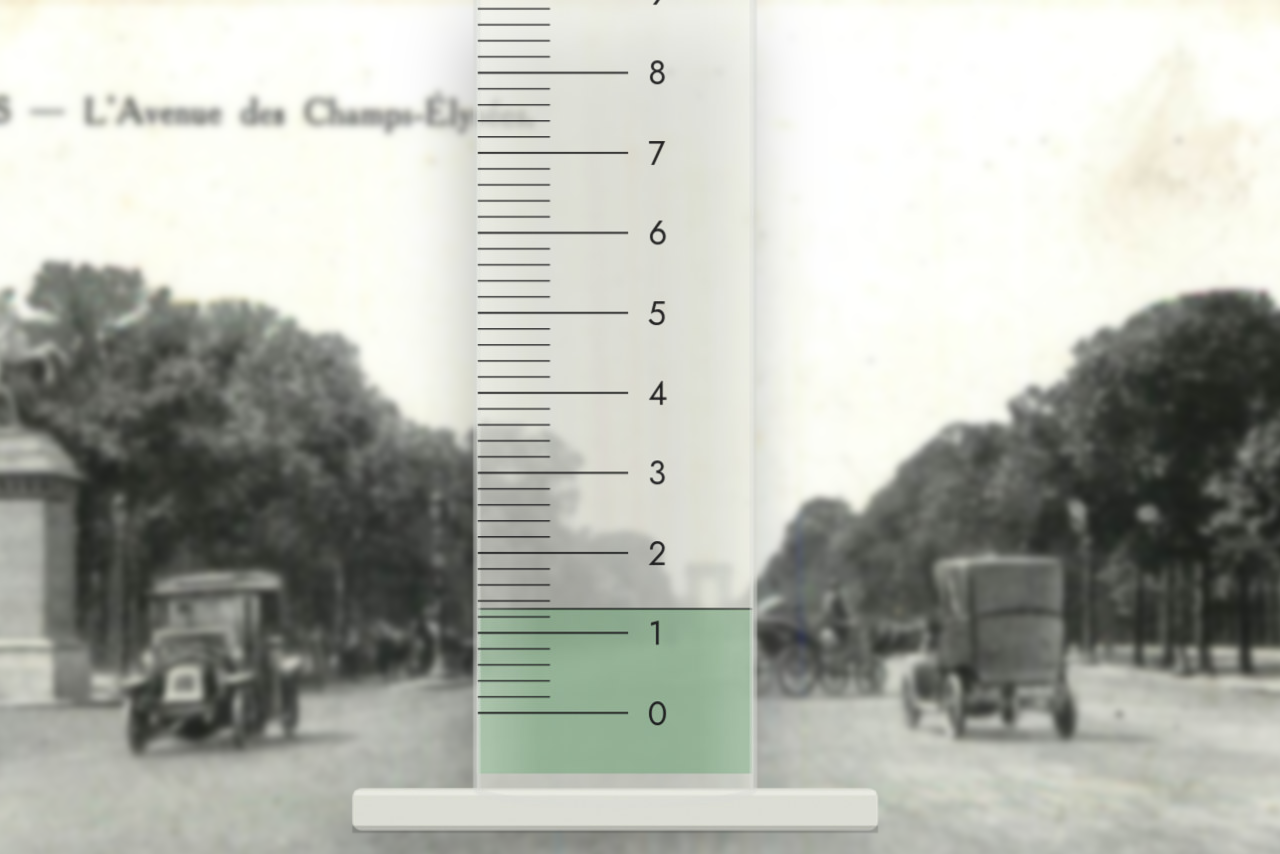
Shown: 1.3,mL
